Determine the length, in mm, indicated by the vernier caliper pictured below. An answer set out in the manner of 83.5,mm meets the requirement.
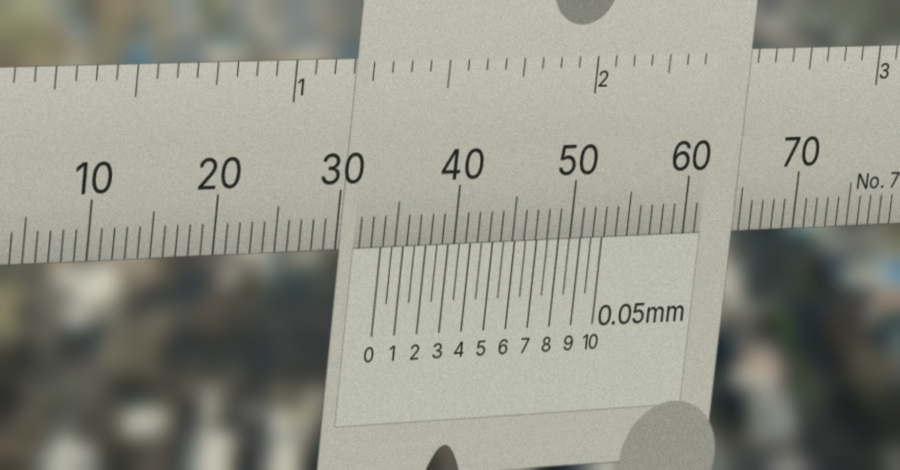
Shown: 33.8,mm
